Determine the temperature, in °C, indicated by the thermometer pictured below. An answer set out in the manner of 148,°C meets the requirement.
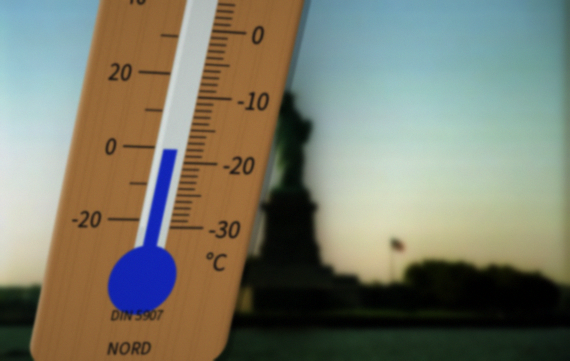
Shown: -18,°C
